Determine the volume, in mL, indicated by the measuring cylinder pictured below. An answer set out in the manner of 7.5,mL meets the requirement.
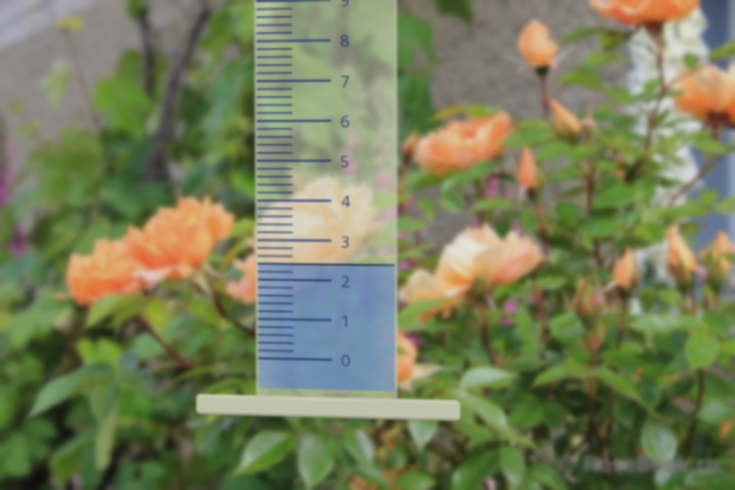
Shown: 2.4,mL
